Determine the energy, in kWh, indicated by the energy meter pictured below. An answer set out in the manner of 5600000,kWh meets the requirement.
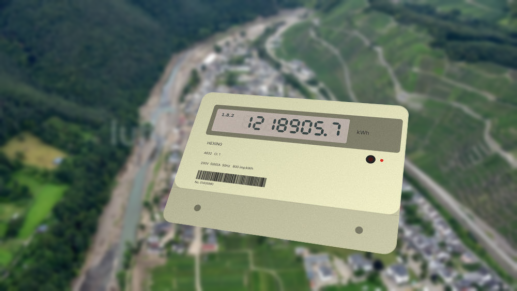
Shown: 1218905.7,kWh
